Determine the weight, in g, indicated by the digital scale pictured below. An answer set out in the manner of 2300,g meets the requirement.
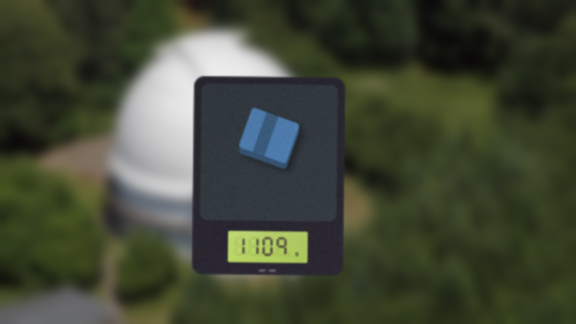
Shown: 1109,g
